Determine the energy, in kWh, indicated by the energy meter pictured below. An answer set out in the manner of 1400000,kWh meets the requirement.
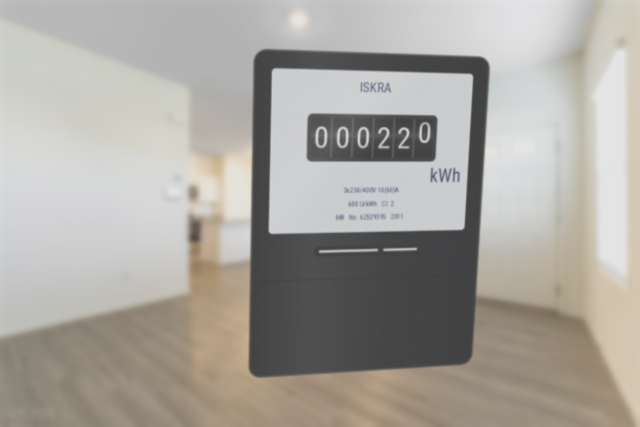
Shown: 220,kWh
